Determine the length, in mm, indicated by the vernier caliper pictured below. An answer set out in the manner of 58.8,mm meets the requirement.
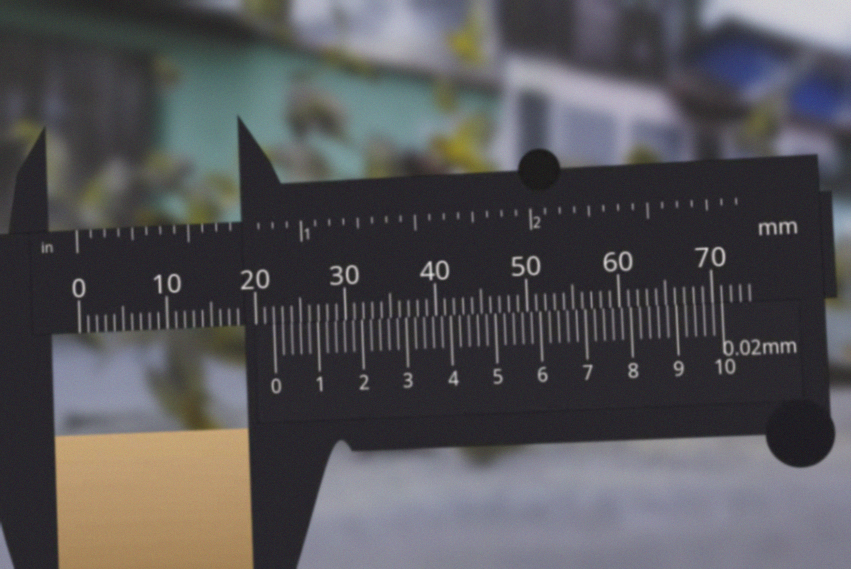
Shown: 22.0,mm
